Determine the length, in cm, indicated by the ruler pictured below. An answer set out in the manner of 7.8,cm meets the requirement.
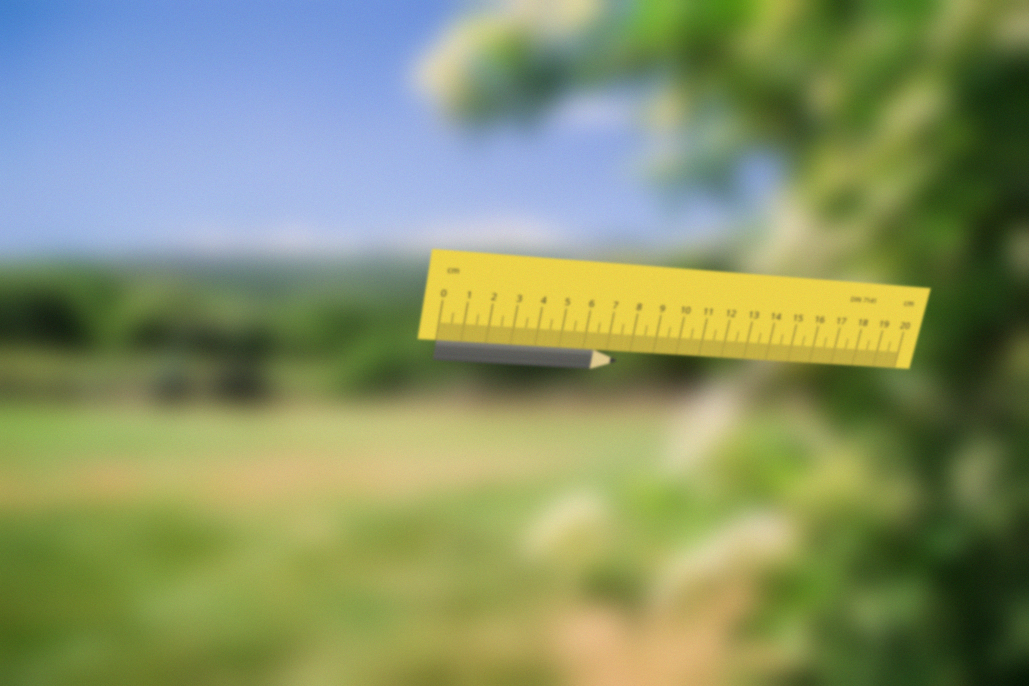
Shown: 7.5,cm
